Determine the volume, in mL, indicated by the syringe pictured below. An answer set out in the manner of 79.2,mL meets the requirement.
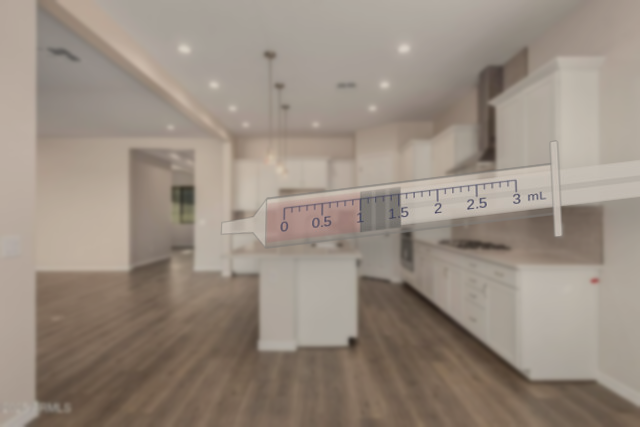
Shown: 1,mL
